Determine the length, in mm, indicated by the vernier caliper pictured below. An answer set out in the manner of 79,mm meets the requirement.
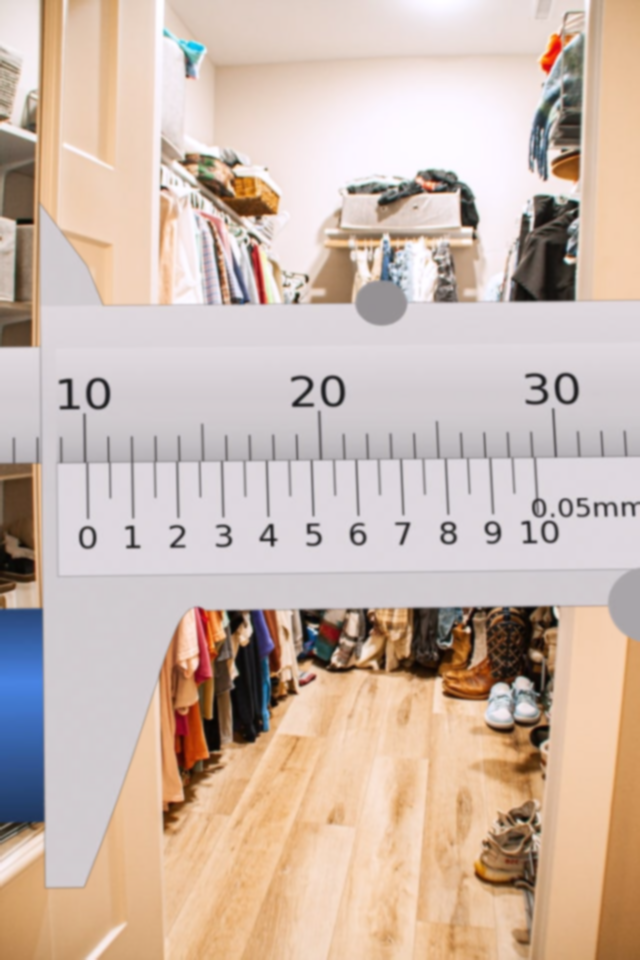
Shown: 10.1,mm
